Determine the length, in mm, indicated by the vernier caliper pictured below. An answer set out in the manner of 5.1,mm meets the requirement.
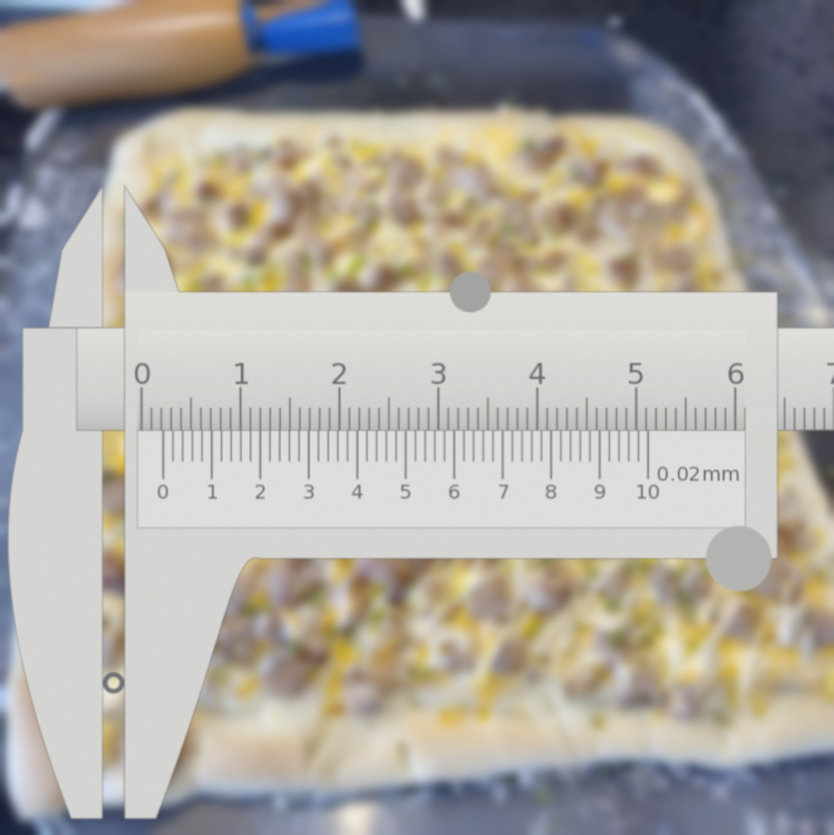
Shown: 2.2,mm
